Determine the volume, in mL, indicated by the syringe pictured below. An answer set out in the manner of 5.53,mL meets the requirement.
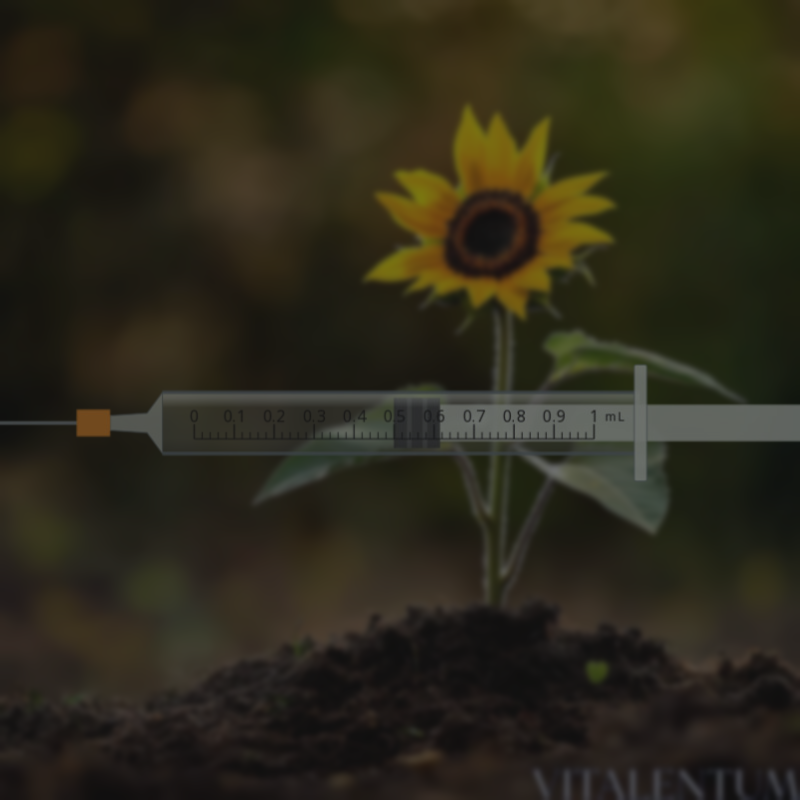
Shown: 0.5,mL
